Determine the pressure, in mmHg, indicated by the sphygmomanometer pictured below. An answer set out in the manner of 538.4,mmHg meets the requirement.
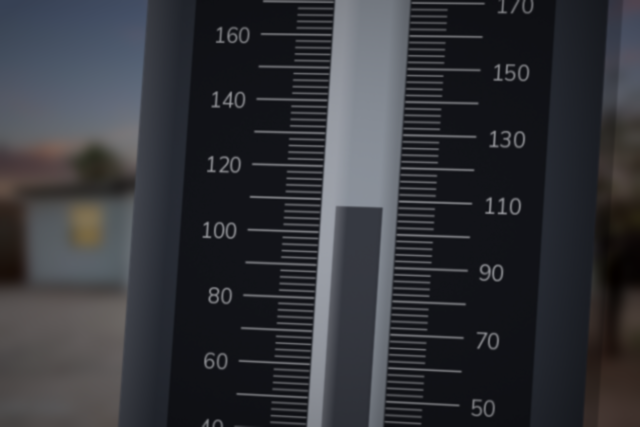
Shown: 108,mmHg
